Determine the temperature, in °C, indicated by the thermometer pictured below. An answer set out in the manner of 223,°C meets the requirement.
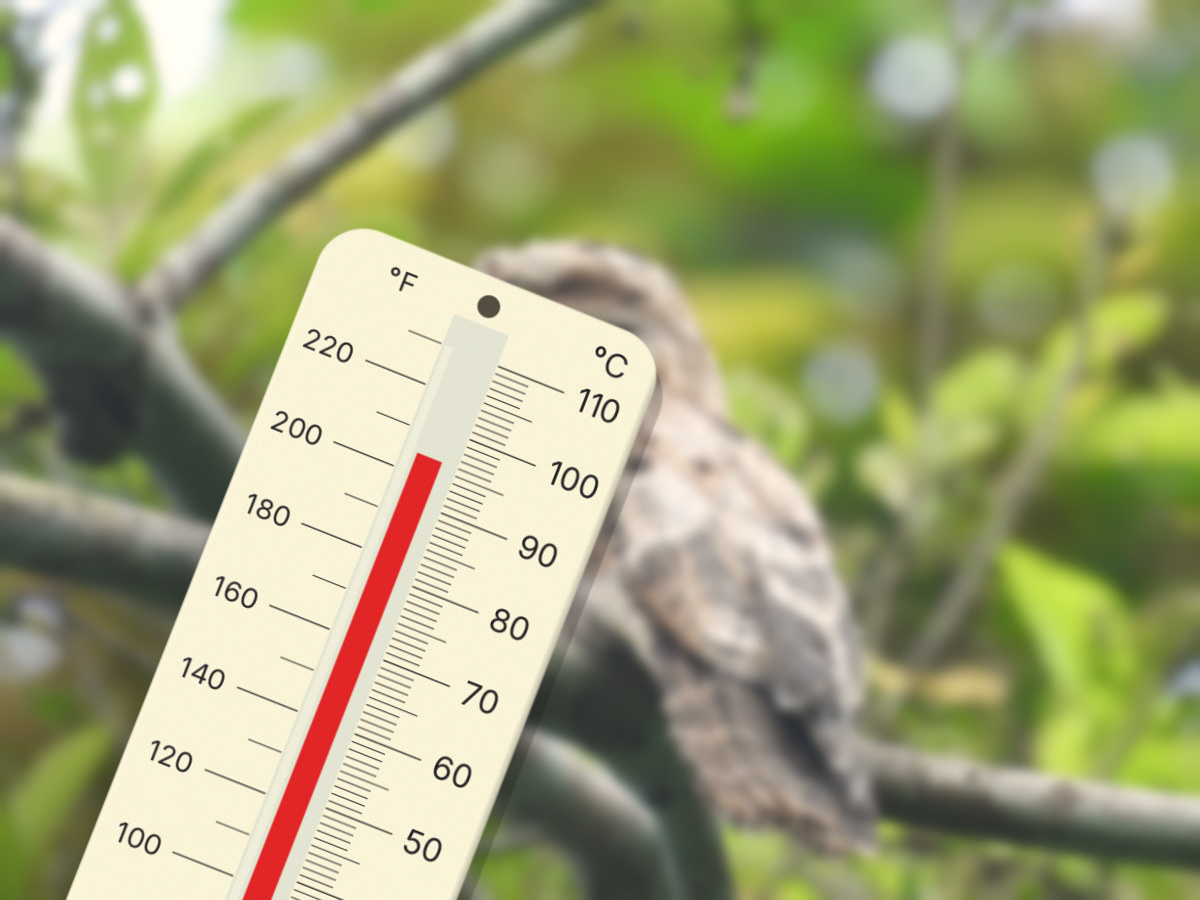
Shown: 96,°C
